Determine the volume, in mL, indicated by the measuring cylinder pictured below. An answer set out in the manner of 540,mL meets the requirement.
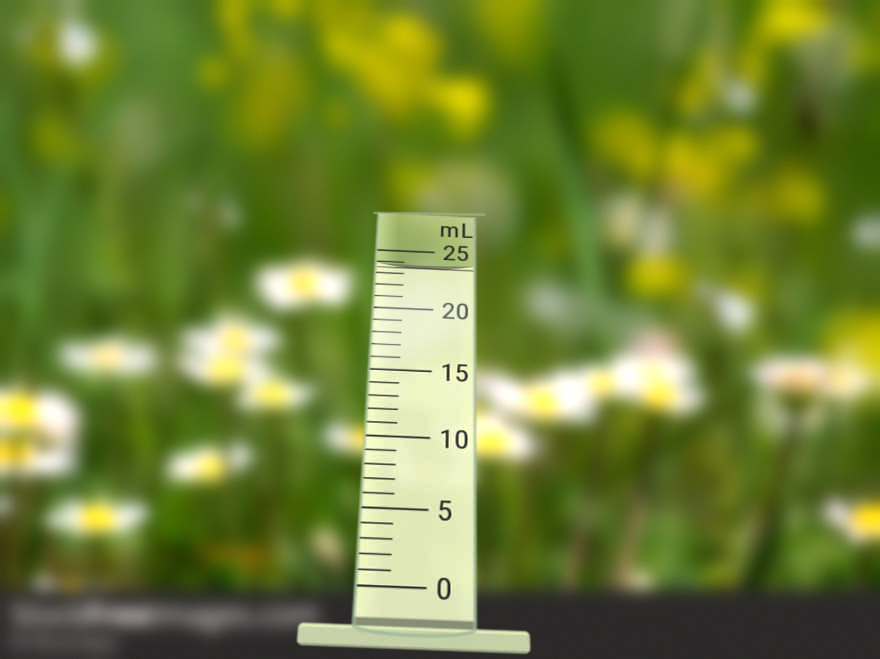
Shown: 23.5,mL
